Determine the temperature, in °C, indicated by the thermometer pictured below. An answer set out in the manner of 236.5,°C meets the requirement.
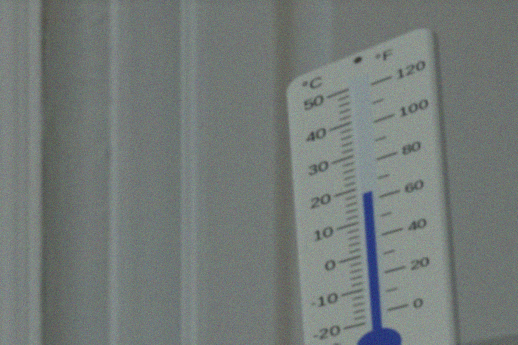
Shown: 18,°C
